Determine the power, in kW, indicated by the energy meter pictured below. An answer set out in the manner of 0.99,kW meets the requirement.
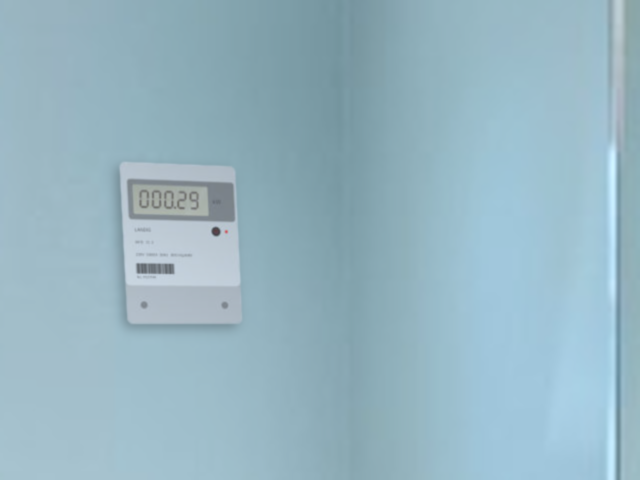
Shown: 0.29,kW
